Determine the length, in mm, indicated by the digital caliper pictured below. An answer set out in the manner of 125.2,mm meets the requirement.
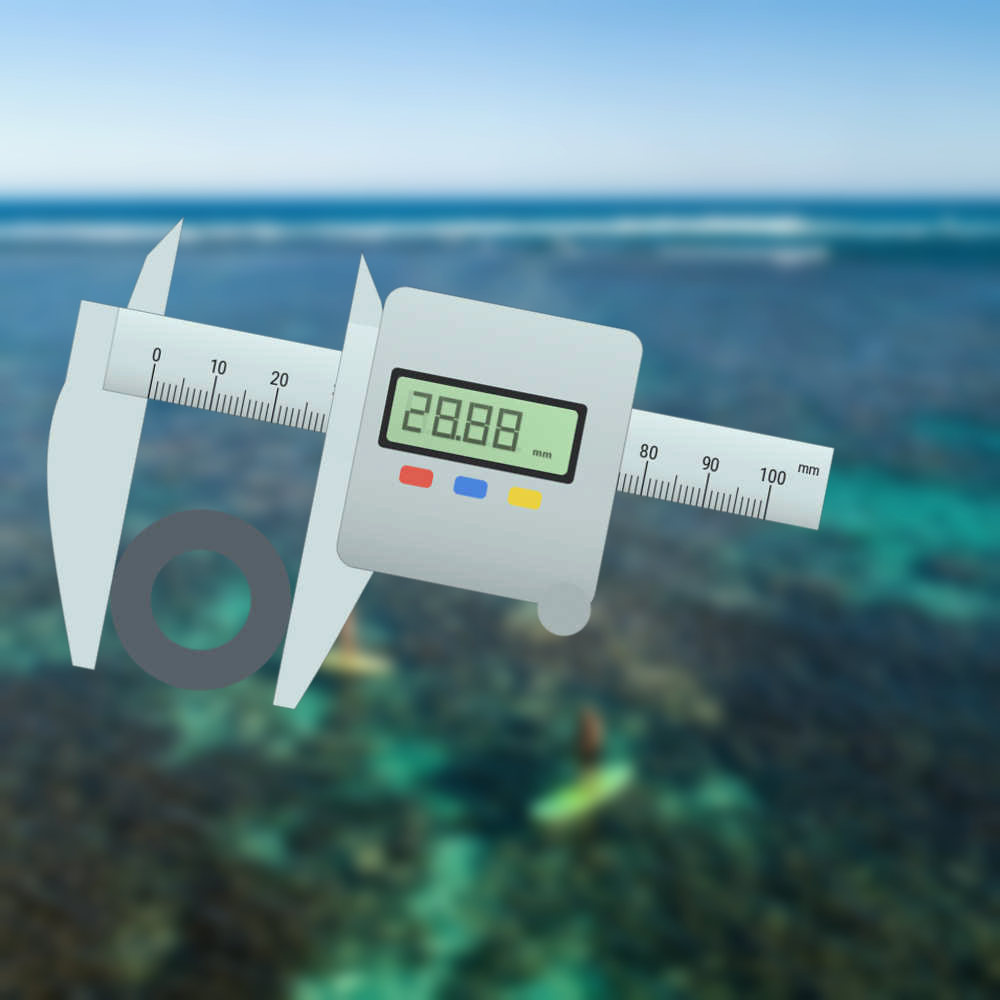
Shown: 28.88,mm
